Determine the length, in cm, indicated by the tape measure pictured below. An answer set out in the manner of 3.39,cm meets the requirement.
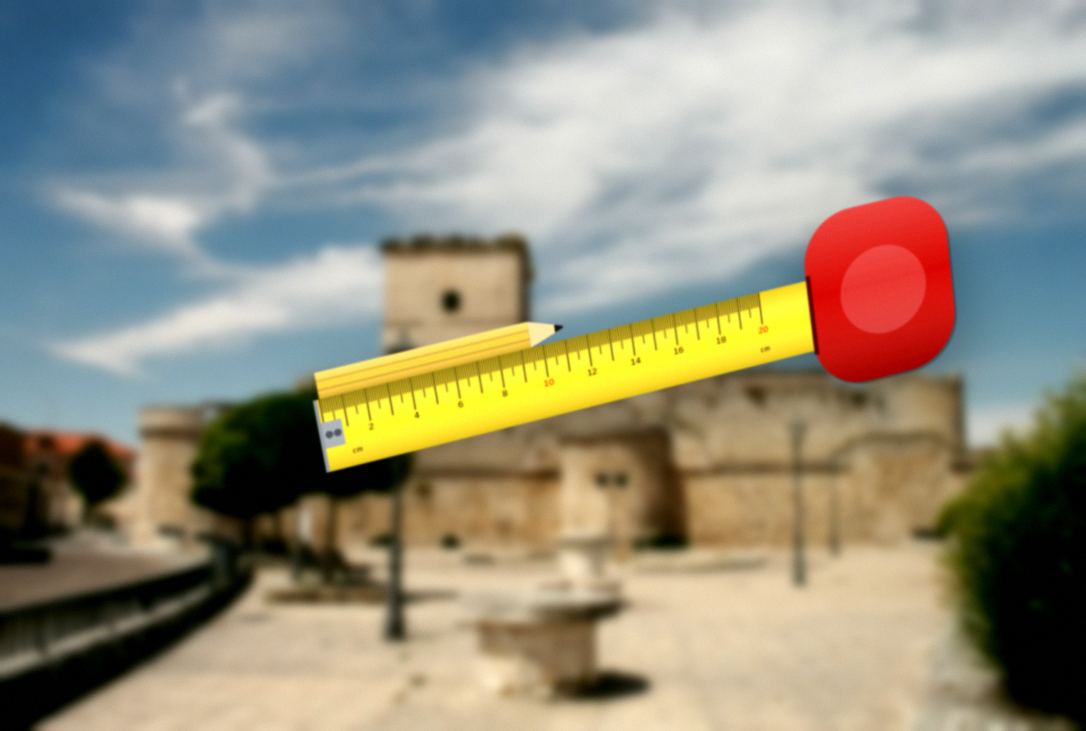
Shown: 11,cm
